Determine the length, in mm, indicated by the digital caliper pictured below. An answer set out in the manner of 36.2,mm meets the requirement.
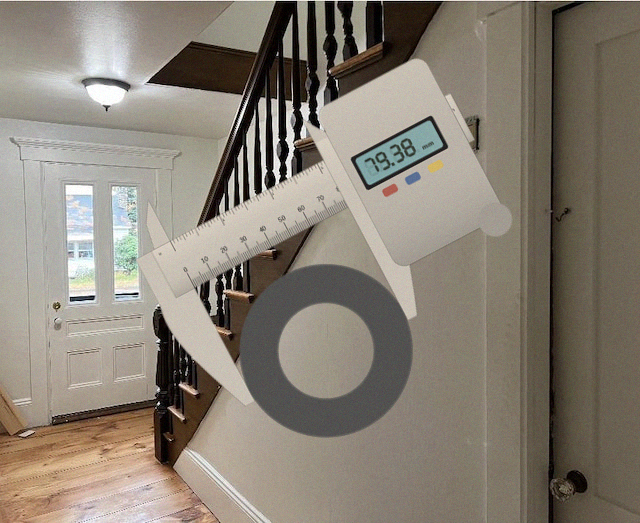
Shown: 79.38,mm
